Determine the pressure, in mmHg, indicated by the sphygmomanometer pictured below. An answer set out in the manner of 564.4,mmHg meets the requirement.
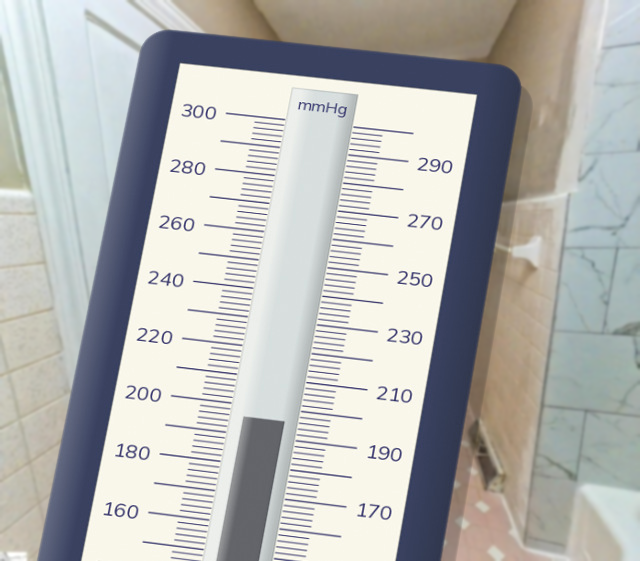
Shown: 196,mmHg
